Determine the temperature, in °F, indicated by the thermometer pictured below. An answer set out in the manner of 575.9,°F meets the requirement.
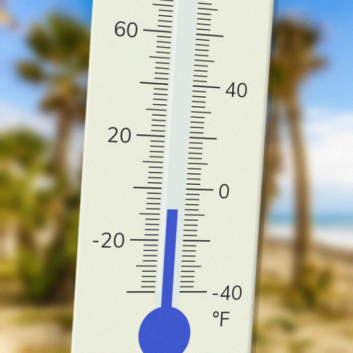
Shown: -8,°F
